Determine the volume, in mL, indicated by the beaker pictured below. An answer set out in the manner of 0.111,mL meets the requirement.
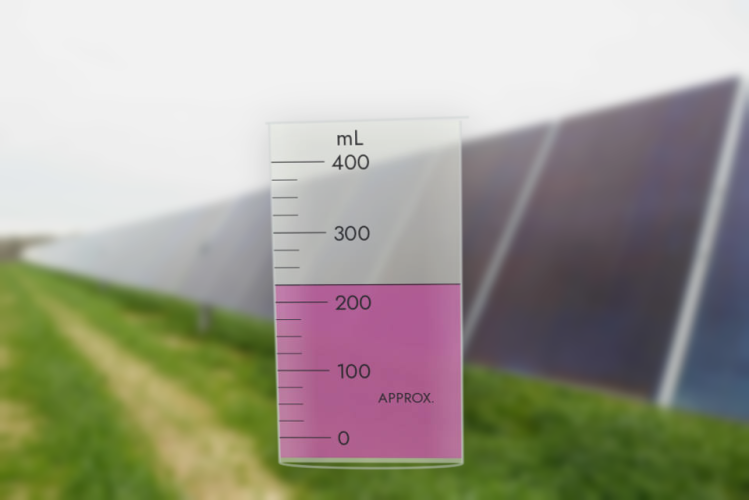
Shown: 225,mL
